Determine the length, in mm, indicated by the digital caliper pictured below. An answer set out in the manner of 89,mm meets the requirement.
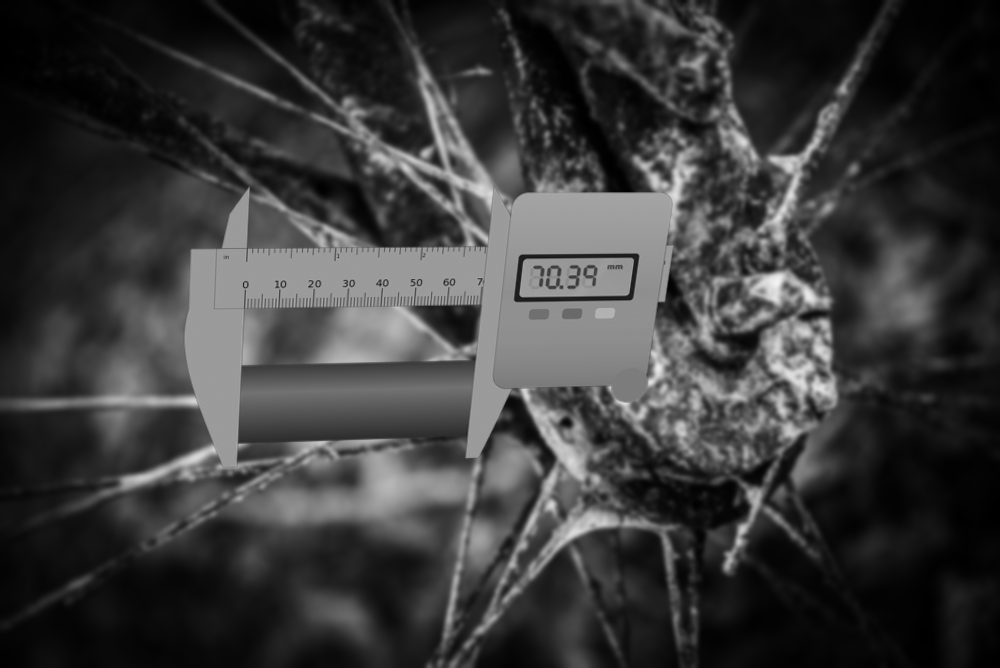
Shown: 70.39,mm
